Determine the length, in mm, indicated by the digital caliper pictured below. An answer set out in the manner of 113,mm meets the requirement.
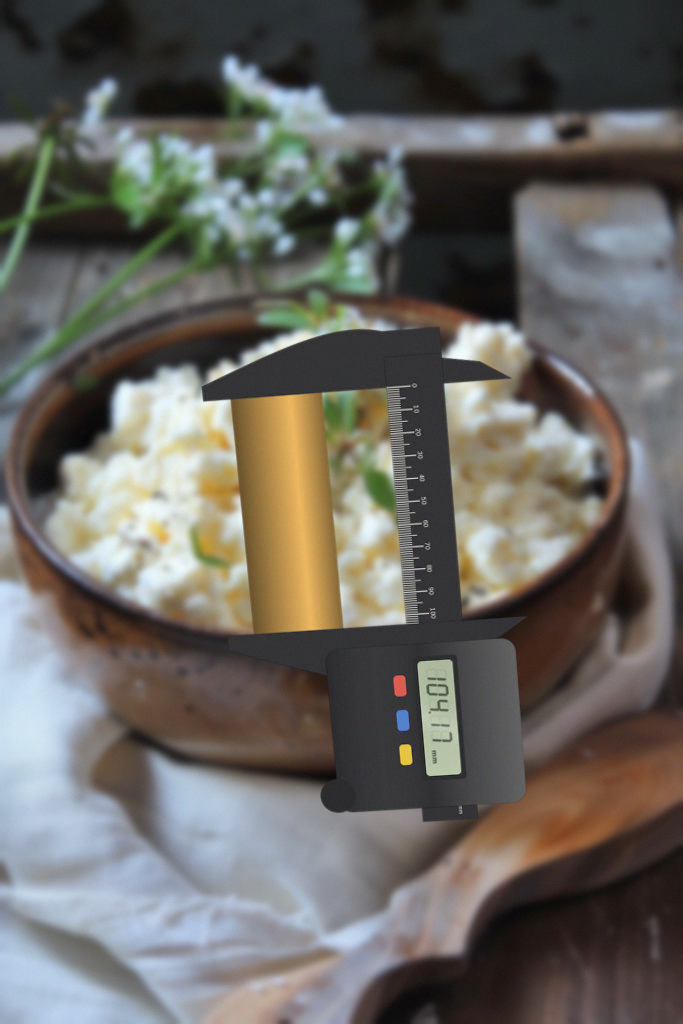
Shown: 104.17,mm
